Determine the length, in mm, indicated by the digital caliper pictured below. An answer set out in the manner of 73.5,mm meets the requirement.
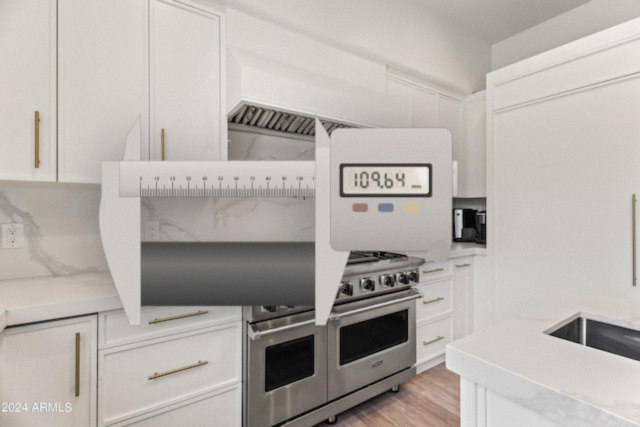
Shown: 109.64,mm
